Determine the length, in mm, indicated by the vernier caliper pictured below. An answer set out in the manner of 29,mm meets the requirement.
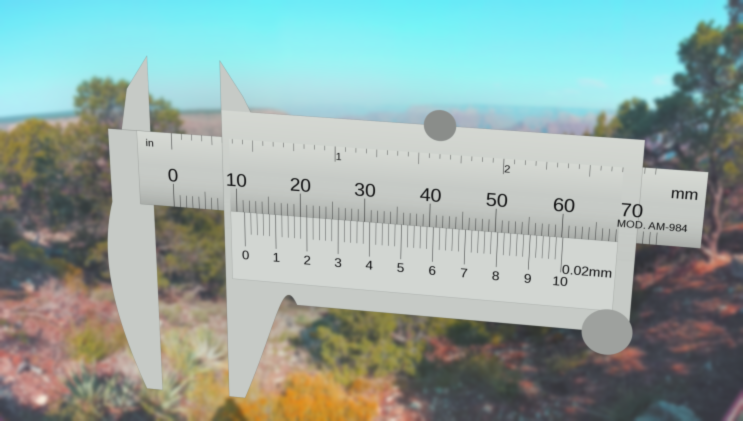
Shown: 11.2,mm
